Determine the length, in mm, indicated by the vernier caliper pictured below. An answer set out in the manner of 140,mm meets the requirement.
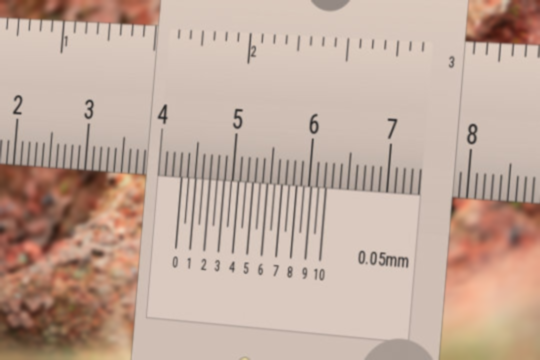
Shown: 43.2,mm
